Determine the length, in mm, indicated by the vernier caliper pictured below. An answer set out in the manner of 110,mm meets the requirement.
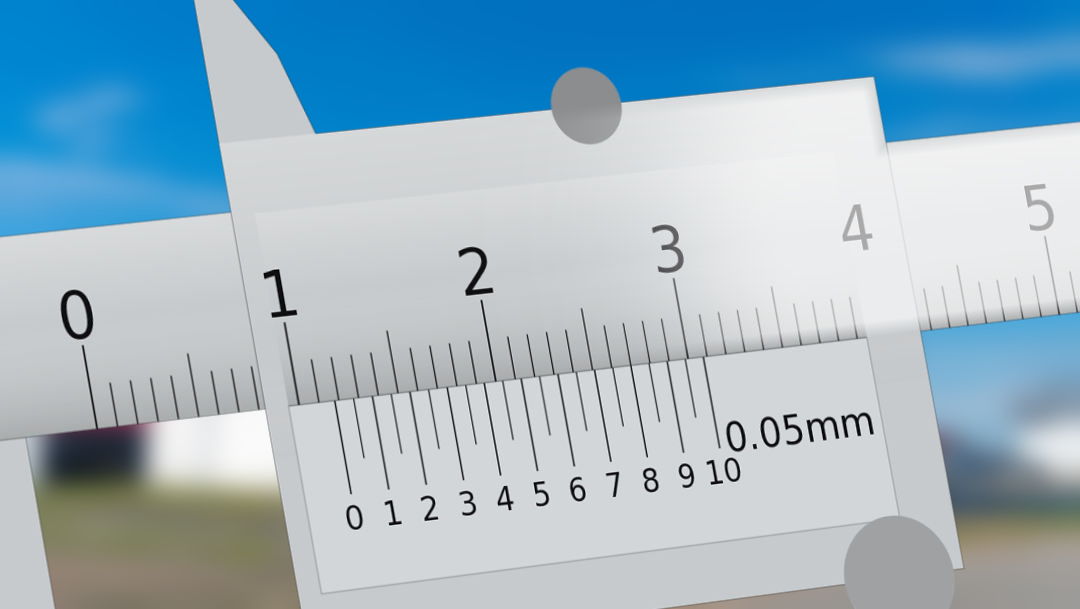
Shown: 11.8,mm
